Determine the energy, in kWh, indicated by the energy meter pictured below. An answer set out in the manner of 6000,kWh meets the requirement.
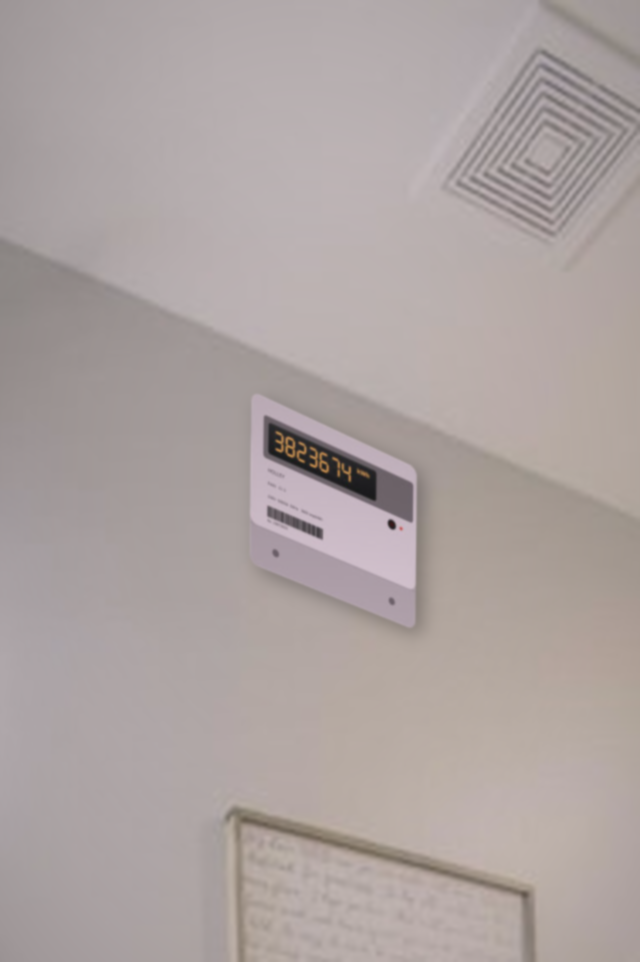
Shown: 3823674,kWh
